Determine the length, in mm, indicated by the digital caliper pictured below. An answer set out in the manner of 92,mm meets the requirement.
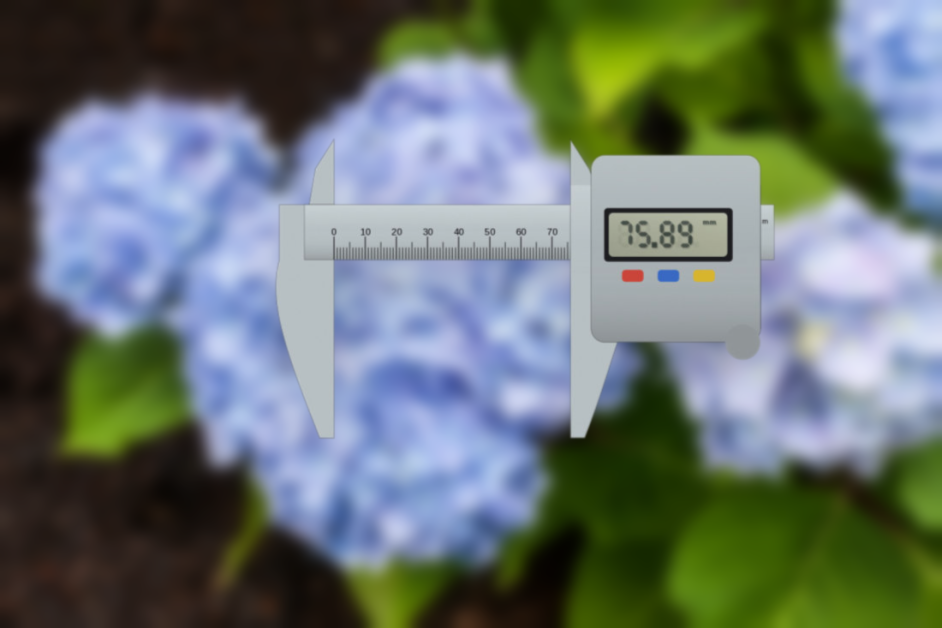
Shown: 75.89,mm
